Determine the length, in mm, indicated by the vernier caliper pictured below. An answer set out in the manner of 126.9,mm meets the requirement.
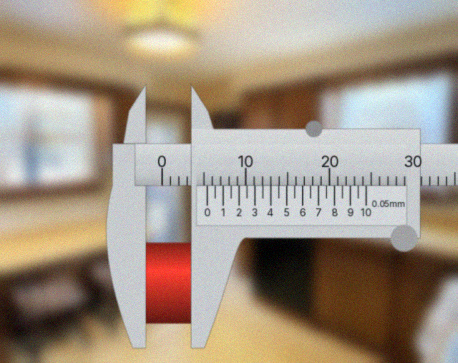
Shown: 5.4,mm
